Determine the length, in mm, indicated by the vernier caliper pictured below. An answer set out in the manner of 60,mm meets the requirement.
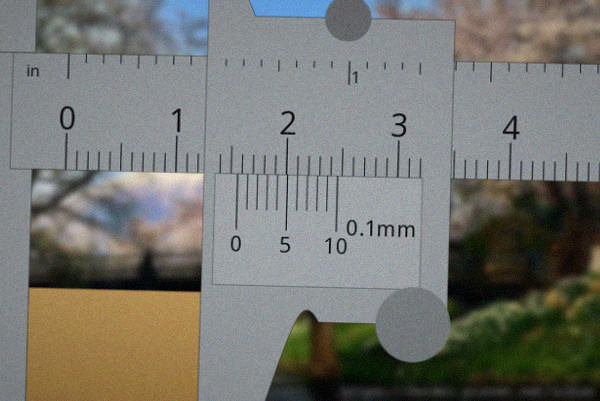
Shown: 15.6,mm
